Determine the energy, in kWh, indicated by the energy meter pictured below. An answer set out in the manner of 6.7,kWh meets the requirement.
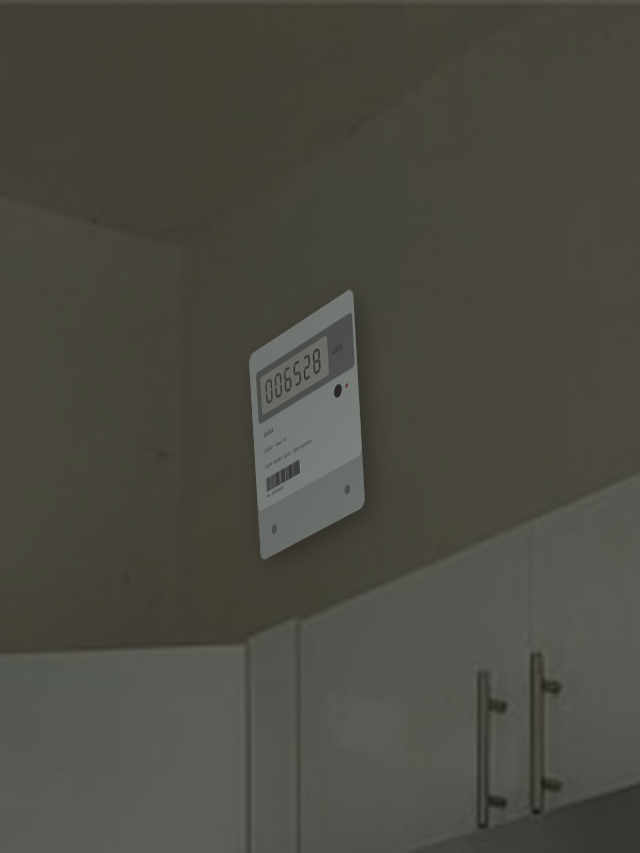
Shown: 6528,kWh
